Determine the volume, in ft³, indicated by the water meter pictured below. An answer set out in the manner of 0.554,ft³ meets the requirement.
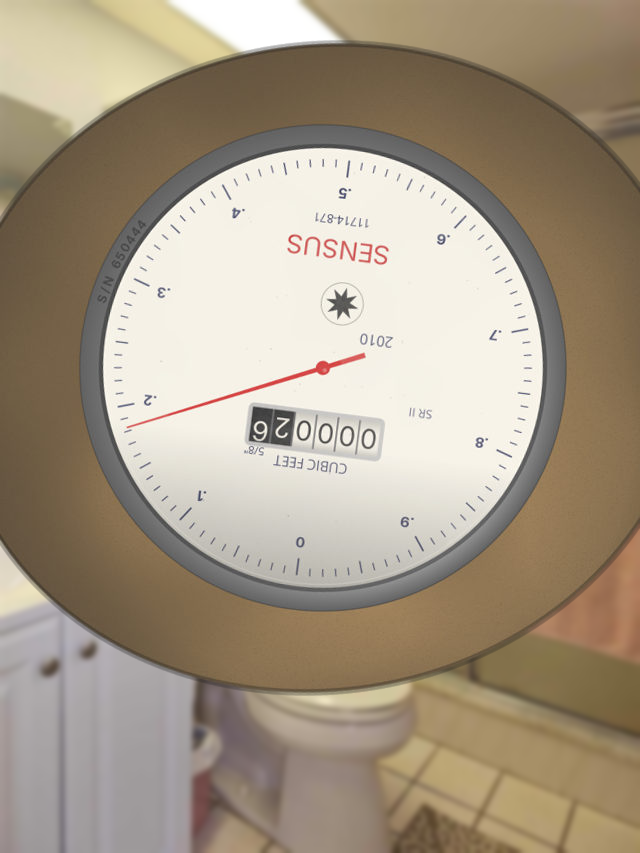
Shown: 26.18,ft³
